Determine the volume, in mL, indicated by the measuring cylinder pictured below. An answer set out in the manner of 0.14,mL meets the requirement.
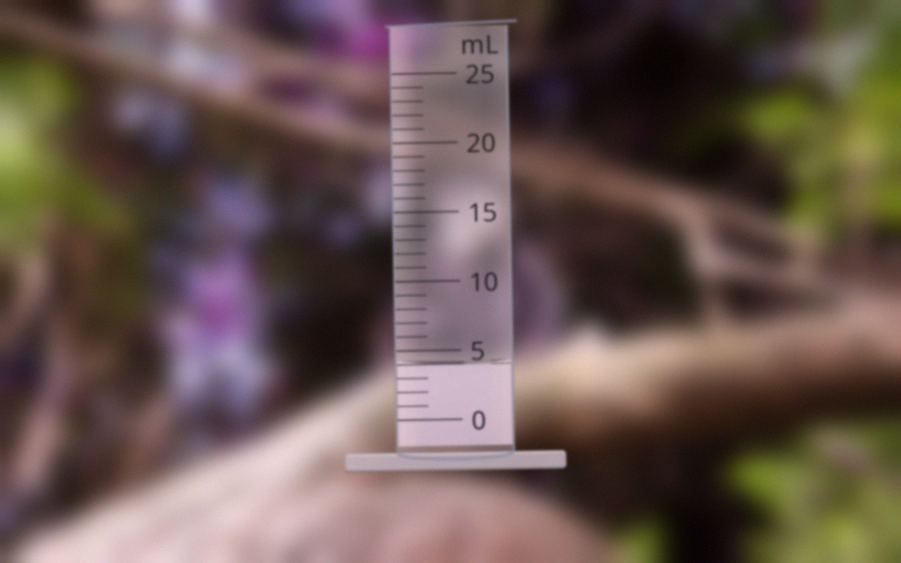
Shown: 4,mL
